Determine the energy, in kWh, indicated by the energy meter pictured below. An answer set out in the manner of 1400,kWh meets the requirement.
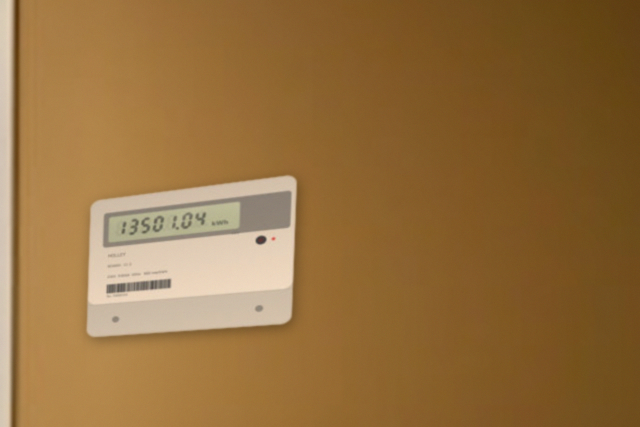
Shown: 13501.04,kWh
